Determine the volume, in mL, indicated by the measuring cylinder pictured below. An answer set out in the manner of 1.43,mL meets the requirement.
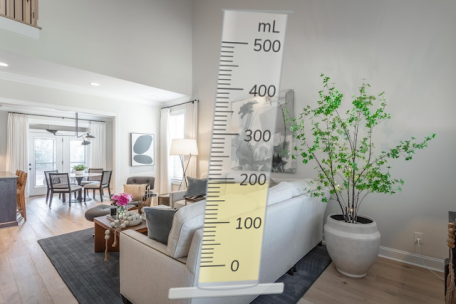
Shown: 190,mL
